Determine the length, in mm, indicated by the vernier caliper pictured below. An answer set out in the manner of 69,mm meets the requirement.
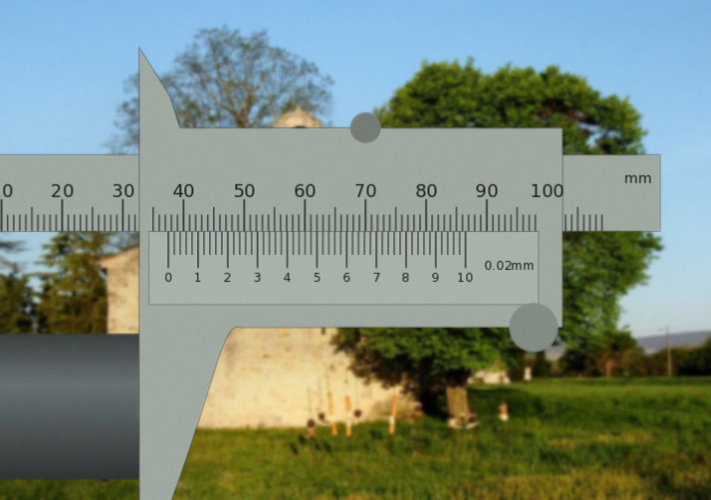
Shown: 37.5,mm
